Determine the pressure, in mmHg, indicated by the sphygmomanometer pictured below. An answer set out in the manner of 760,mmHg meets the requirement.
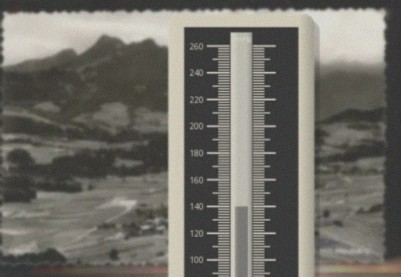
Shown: 140,mmHg
